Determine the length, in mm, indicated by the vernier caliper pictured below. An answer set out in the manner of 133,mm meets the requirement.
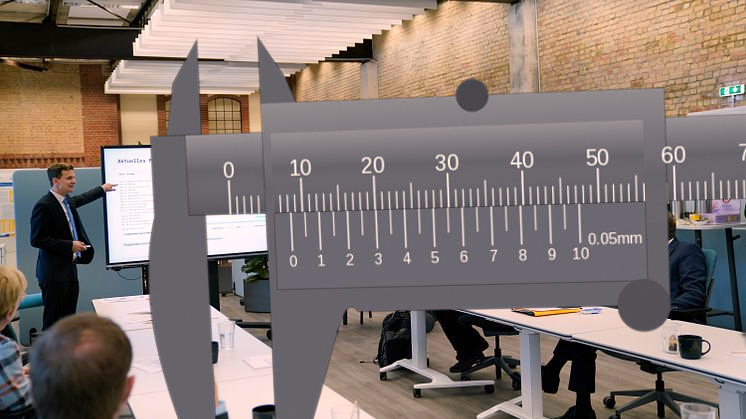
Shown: 8.4,mm
